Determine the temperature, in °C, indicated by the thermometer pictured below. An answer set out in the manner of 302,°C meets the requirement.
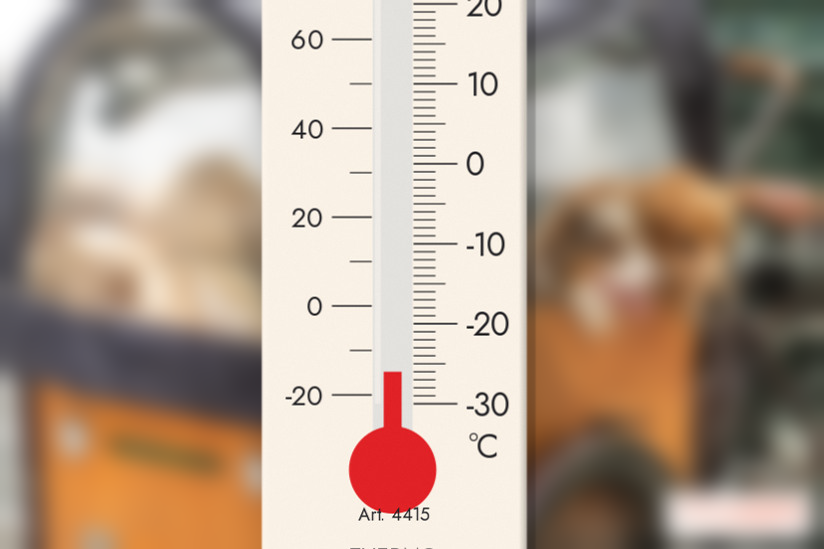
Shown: -26,°C
